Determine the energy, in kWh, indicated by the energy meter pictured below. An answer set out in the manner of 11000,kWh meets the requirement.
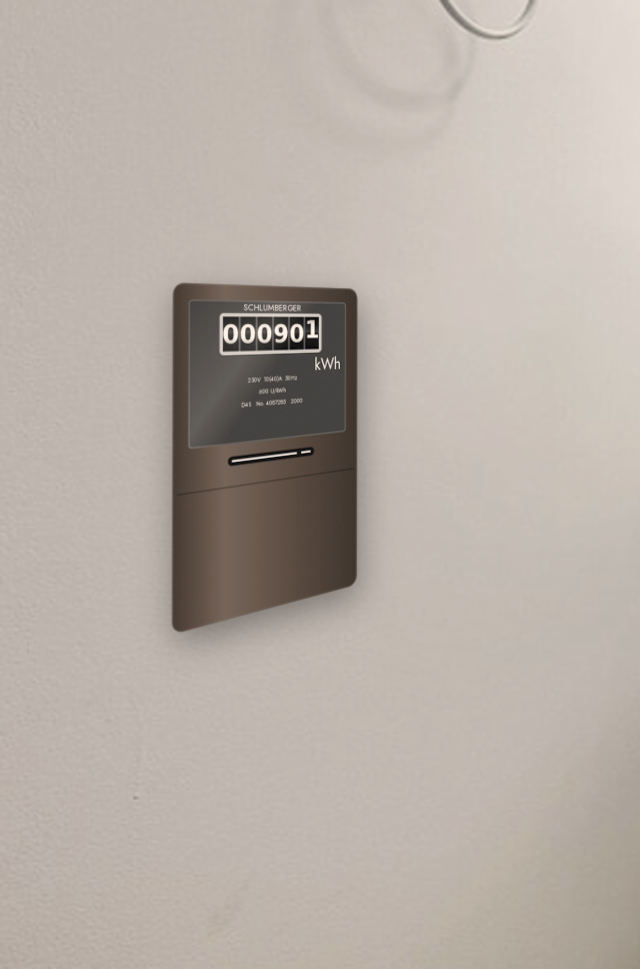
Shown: 901,kWh
